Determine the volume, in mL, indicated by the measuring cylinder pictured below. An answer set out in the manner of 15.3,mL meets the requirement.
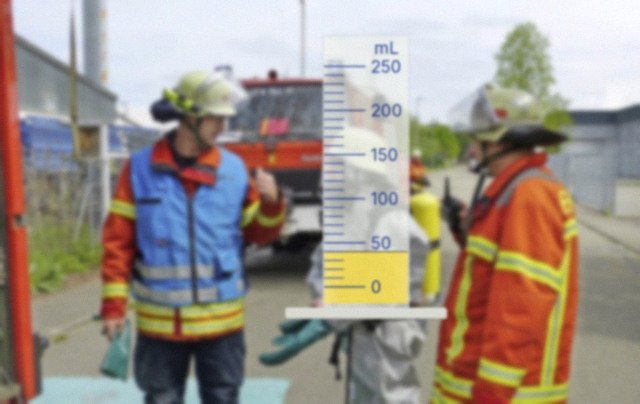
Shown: 40,mL
